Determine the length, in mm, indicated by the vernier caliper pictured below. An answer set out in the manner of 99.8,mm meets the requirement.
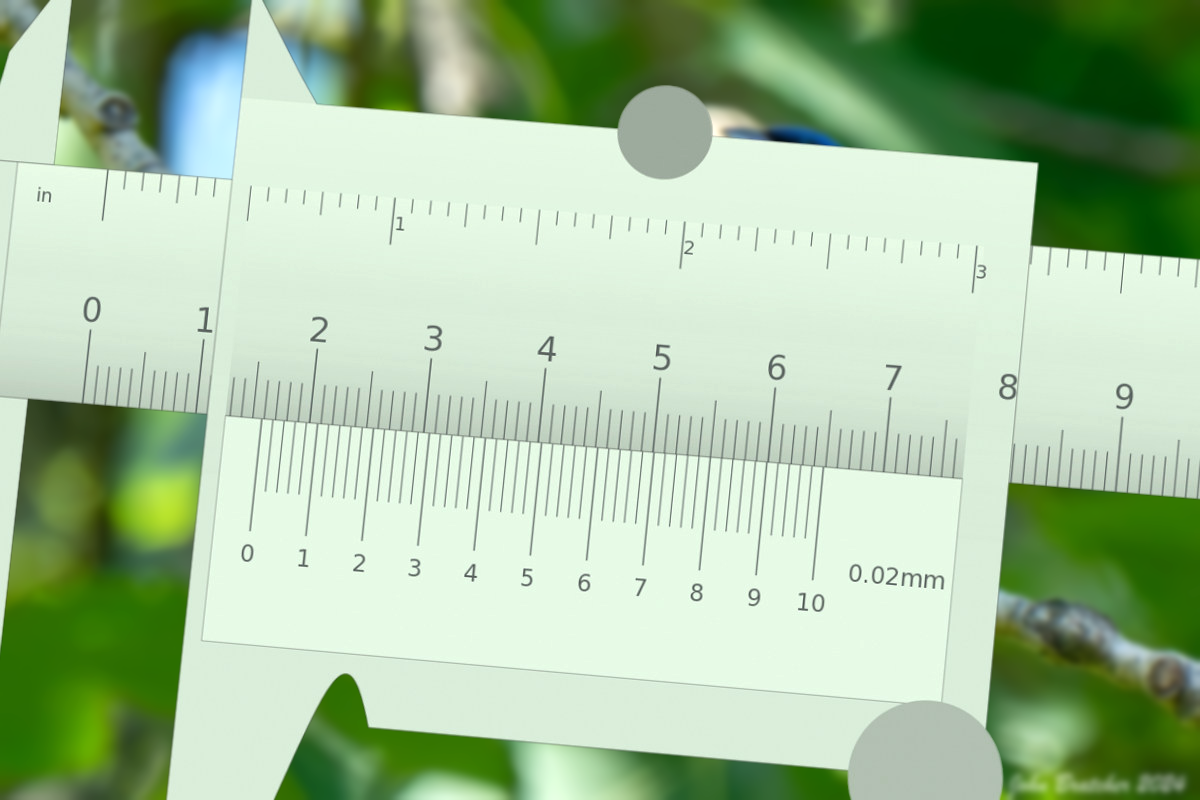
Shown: 15.8,mm
